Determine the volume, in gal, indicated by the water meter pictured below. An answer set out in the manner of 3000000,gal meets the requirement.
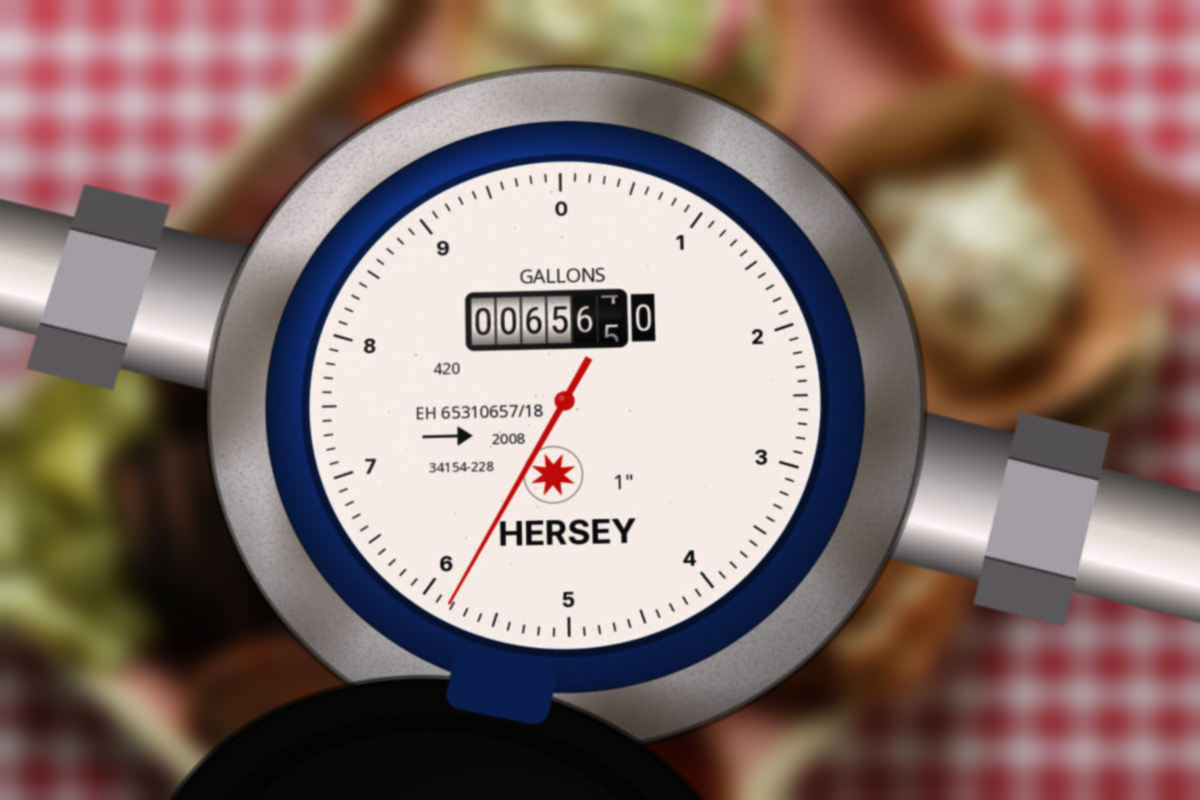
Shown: 65645.8,gal
